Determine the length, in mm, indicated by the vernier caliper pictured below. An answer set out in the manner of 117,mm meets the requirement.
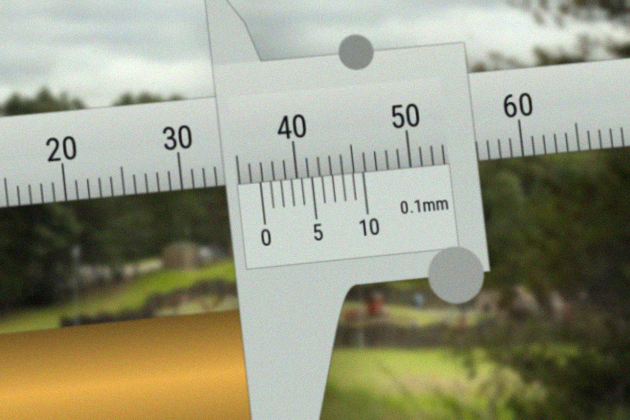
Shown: 36.8,mm
